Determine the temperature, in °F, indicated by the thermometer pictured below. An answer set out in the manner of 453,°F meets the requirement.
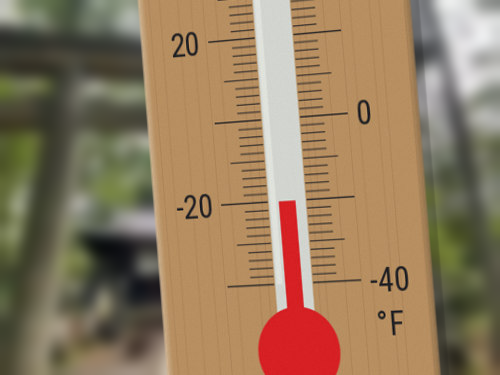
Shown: -20,°F
